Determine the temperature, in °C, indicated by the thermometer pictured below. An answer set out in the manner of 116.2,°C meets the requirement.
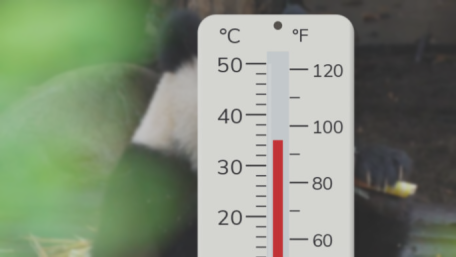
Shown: 35,°C
